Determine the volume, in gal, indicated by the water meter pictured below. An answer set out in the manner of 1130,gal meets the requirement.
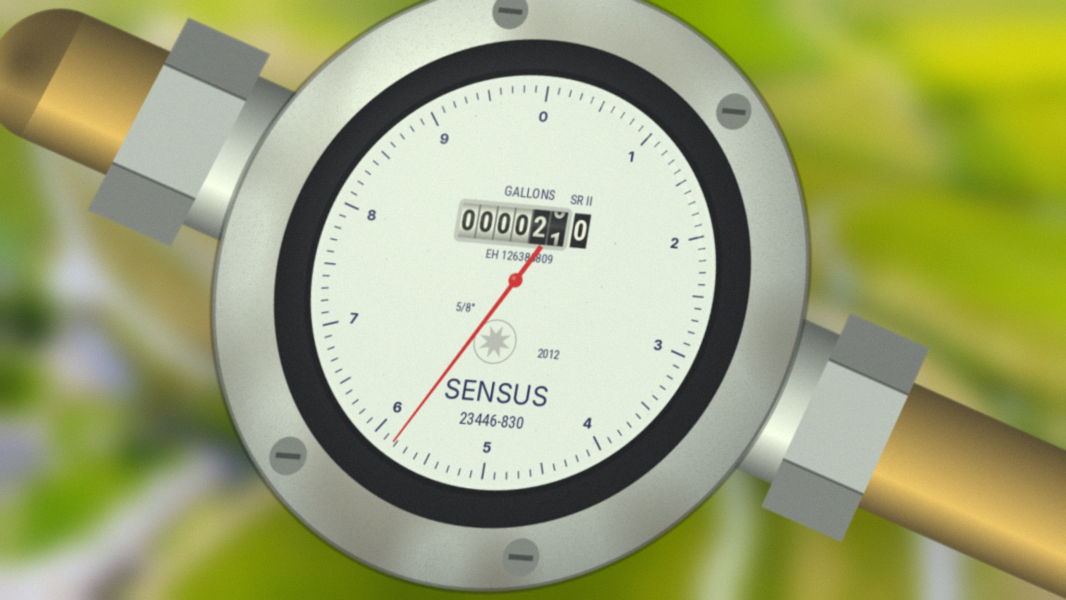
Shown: 205.8,gal
